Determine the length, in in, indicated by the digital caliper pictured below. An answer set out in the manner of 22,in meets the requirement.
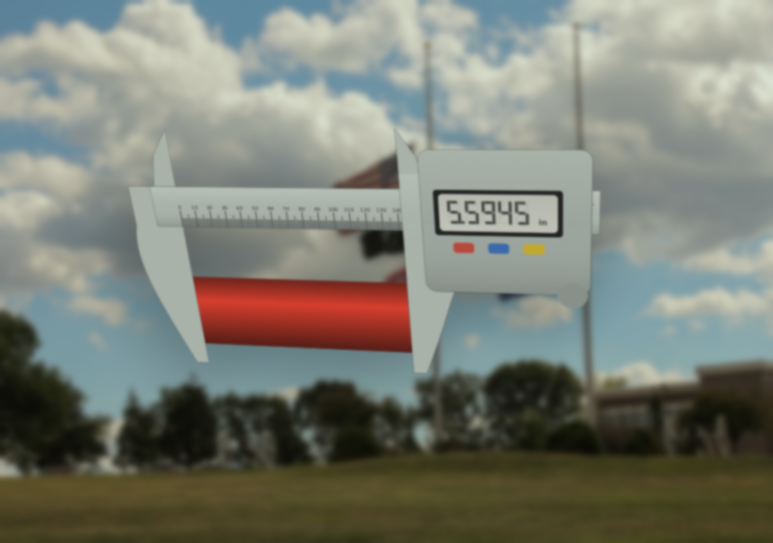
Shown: 5.5945,in
